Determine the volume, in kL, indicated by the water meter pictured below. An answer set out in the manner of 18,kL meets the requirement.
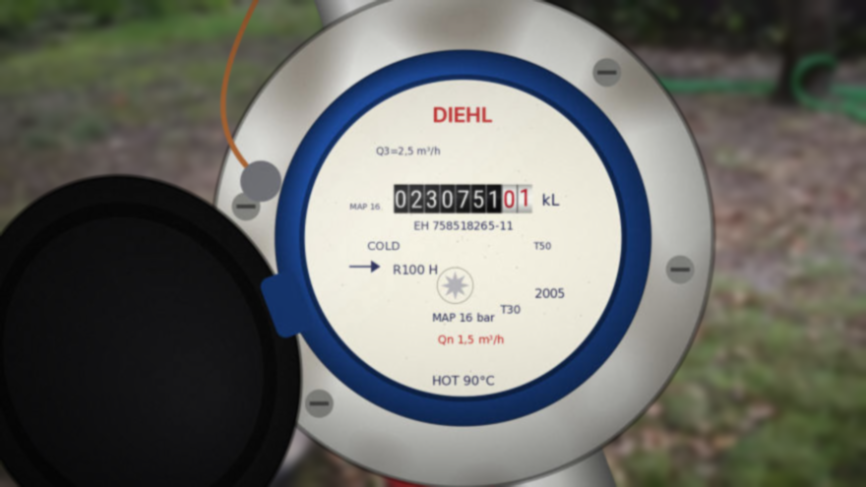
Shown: 230751.01,kL
